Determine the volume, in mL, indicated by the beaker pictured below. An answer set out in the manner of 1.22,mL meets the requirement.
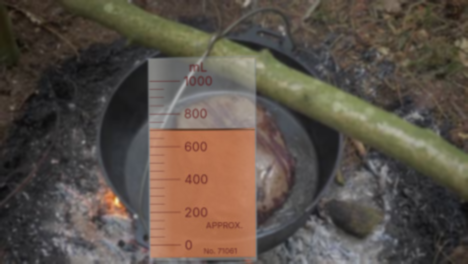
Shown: 700,mL
